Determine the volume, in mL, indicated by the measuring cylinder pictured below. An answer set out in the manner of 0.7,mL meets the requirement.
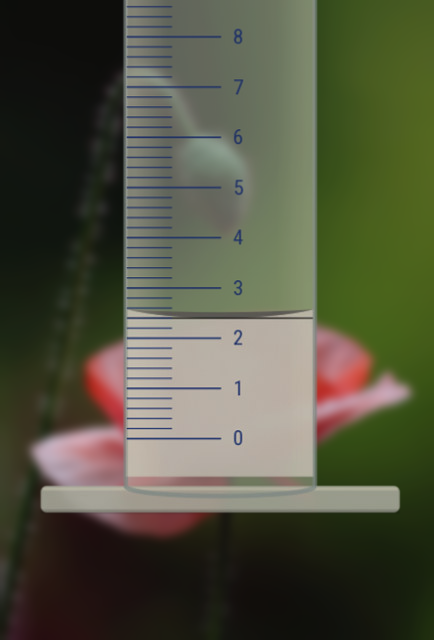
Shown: 2.4,mL
